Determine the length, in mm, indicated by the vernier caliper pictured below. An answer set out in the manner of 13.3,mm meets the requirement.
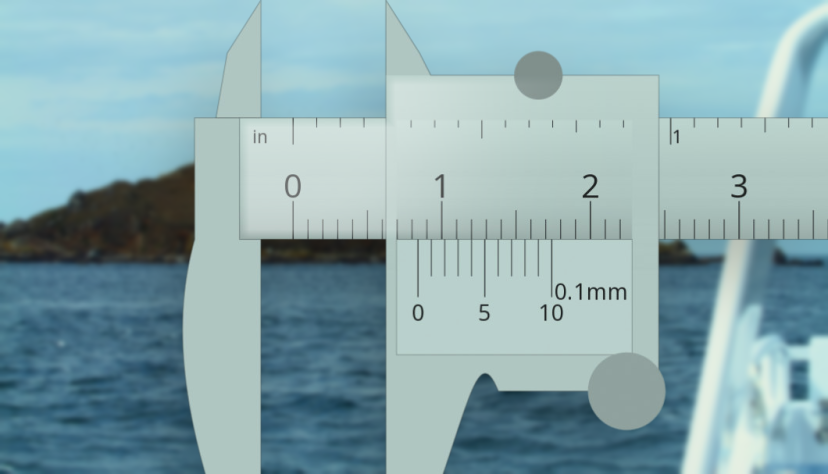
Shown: 8.4,mm
